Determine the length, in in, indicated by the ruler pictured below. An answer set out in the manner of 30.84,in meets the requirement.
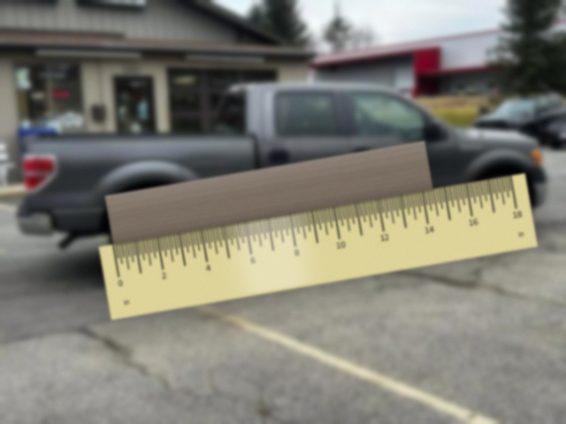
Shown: 14.5,in
